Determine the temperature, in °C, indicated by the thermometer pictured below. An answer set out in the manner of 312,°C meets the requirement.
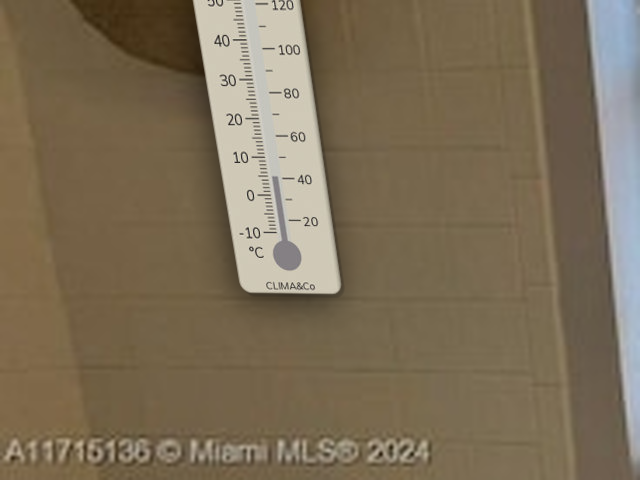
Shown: 5,°C
